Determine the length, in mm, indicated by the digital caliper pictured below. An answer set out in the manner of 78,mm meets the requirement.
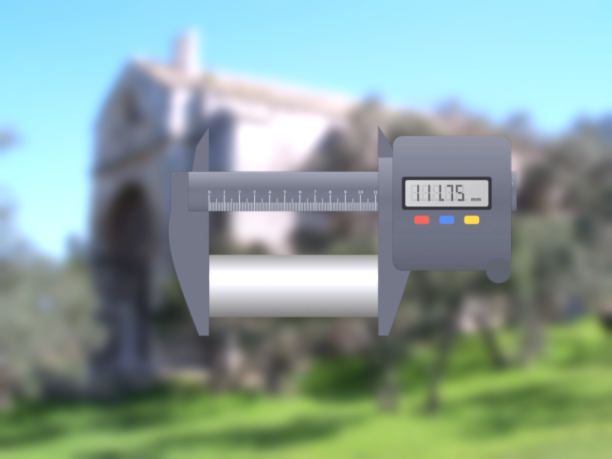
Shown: 111.75,mm
